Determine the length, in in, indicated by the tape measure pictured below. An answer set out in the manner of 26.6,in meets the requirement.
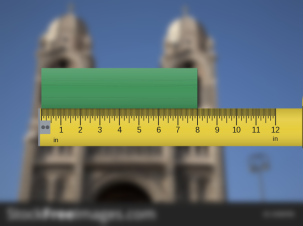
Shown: 8,in
